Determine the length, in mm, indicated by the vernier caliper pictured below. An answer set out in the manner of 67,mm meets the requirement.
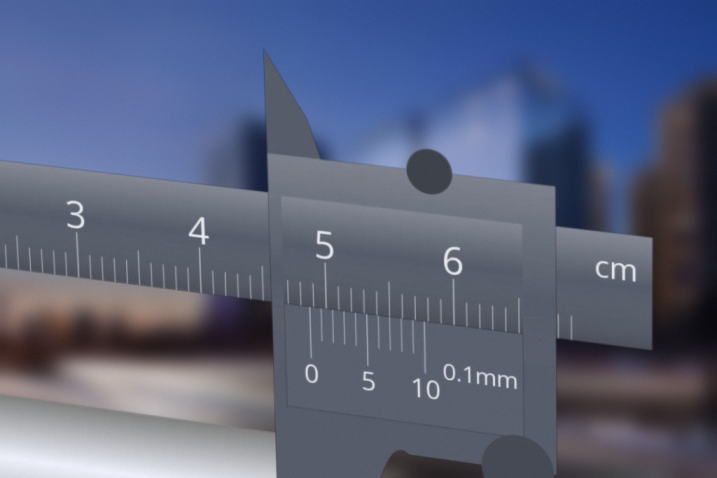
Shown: 48.7,mm
